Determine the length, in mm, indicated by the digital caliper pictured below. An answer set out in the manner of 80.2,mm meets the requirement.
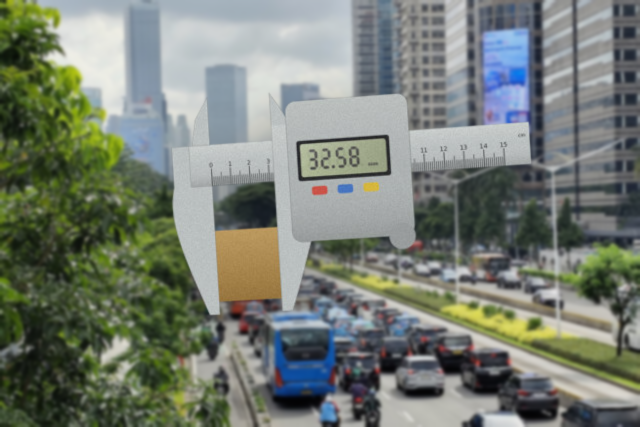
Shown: 32.58,mm
